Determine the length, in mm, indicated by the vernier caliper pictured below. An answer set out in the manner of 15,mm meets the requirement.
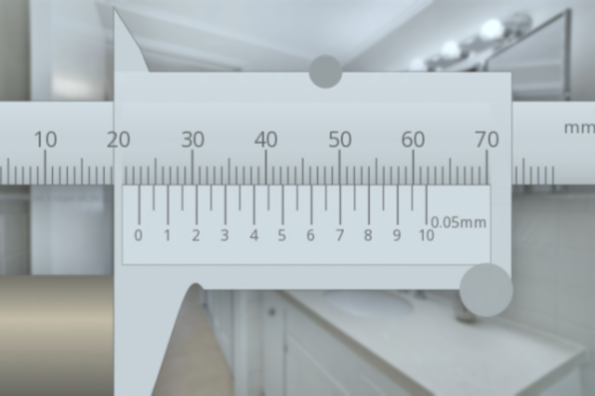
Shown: 22.8,mm
